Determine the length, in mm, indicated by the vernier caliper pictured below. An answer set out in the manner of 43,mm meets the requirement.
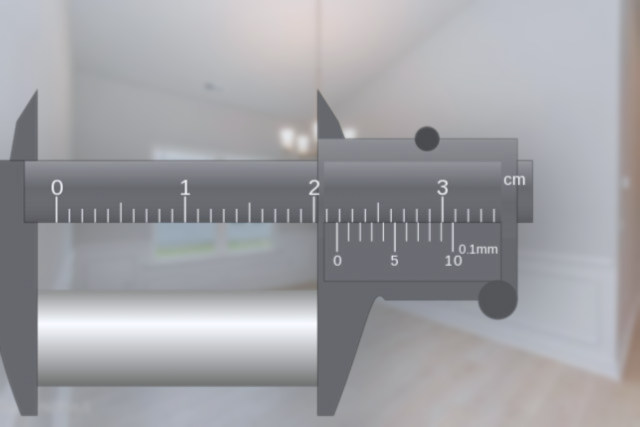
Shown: 21.8,mm
